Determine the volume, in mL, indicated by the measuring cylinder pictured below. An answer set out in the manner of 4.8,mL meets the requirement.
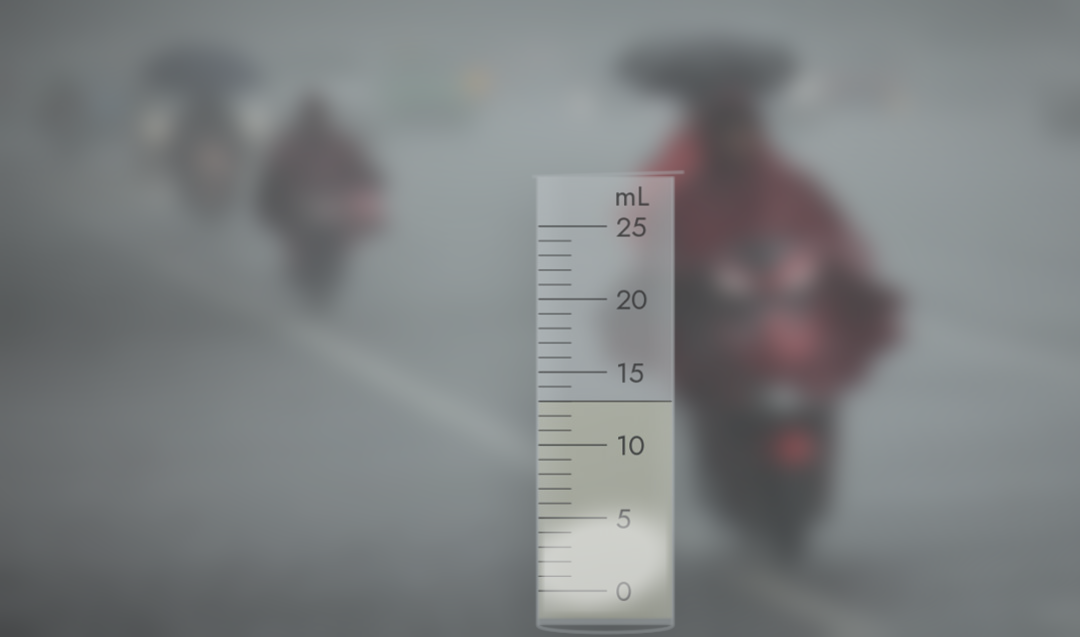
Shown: 13,mL
